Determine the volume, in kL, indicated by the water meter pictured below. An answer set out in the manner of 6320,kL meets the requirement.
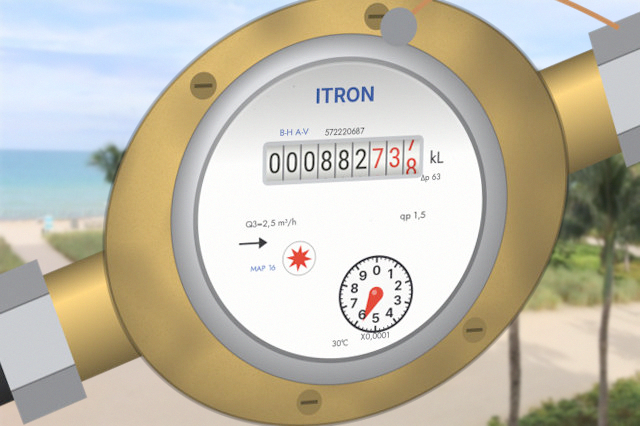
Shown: 882.7375,kL
